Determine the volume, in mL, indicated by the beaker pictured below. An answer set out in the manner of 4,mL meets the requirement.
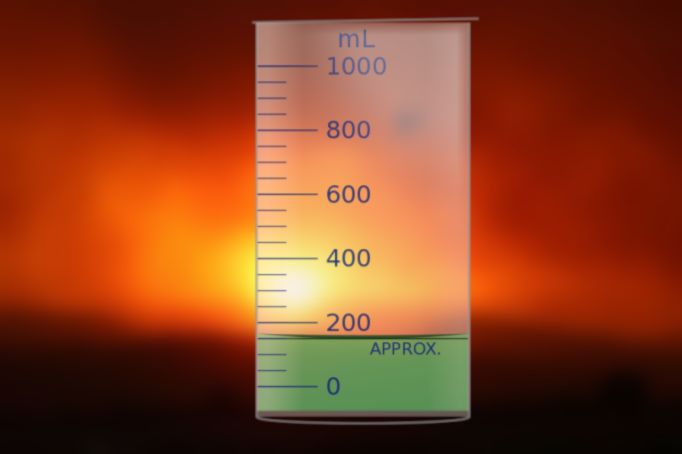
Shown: 150,mL
